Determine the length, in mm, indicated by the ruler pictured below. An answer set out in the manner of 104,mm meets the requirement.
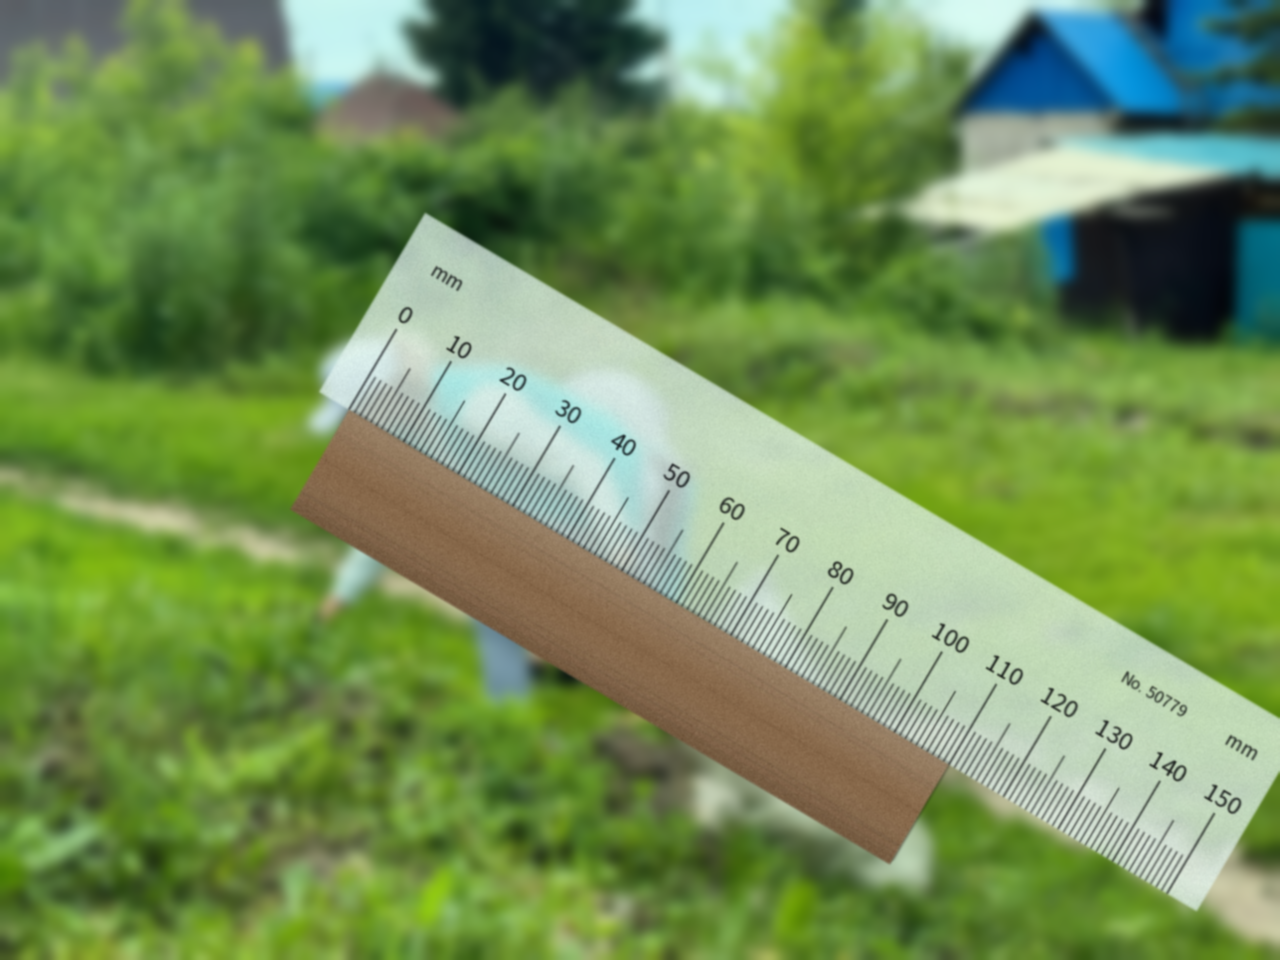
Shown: 110,mm
